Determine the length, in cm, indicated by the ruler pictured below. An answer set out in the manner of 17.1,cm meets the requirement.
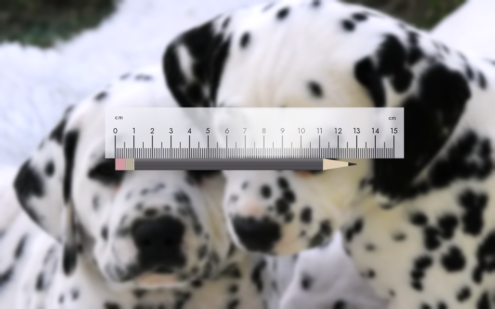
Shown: 13,cm
